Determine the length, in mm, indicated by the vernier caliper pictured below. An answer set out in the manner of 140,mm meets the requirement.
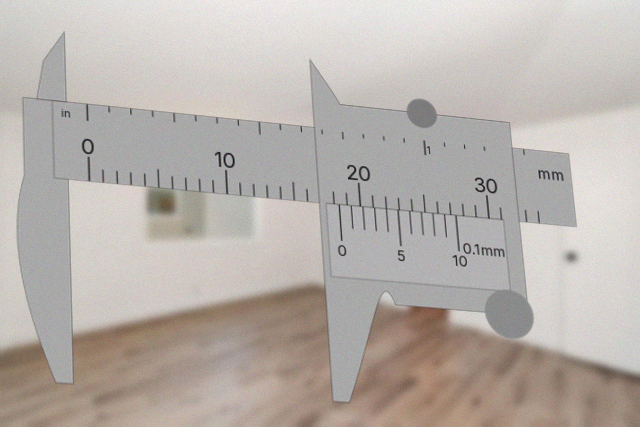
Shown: 18.4,mm
